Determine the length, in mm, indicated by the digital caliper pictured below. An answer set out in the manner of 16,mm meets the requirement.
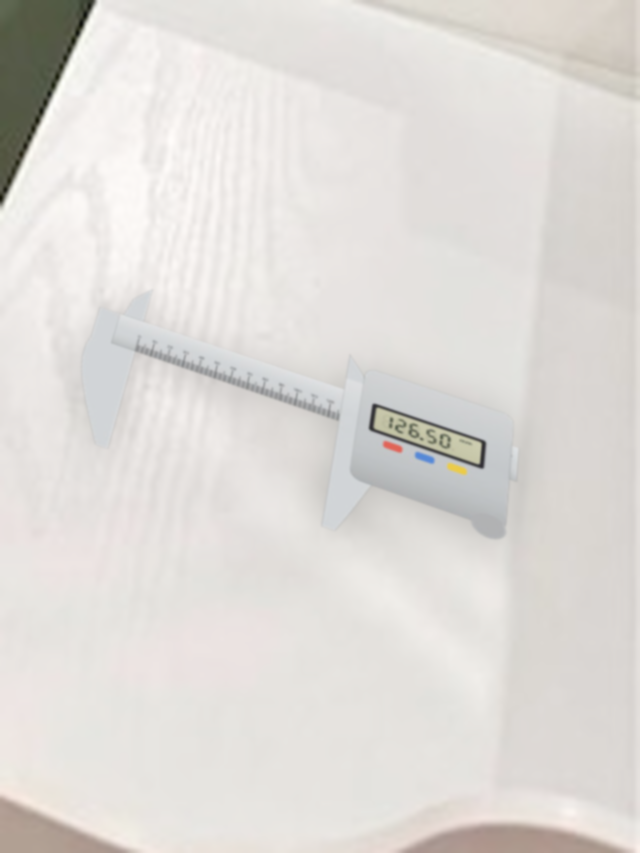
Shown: 126.50,mm
